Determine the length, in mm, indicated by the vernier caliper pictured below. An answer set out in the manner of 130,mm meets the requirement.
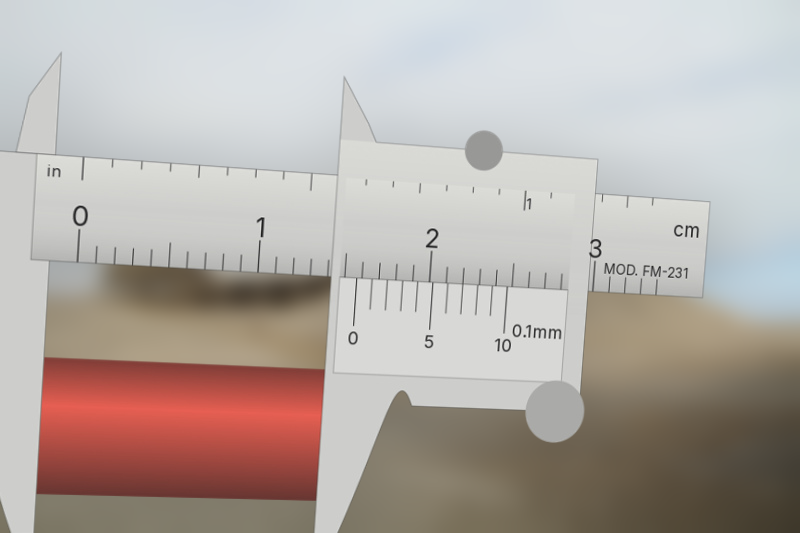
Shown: 15.7,mm
